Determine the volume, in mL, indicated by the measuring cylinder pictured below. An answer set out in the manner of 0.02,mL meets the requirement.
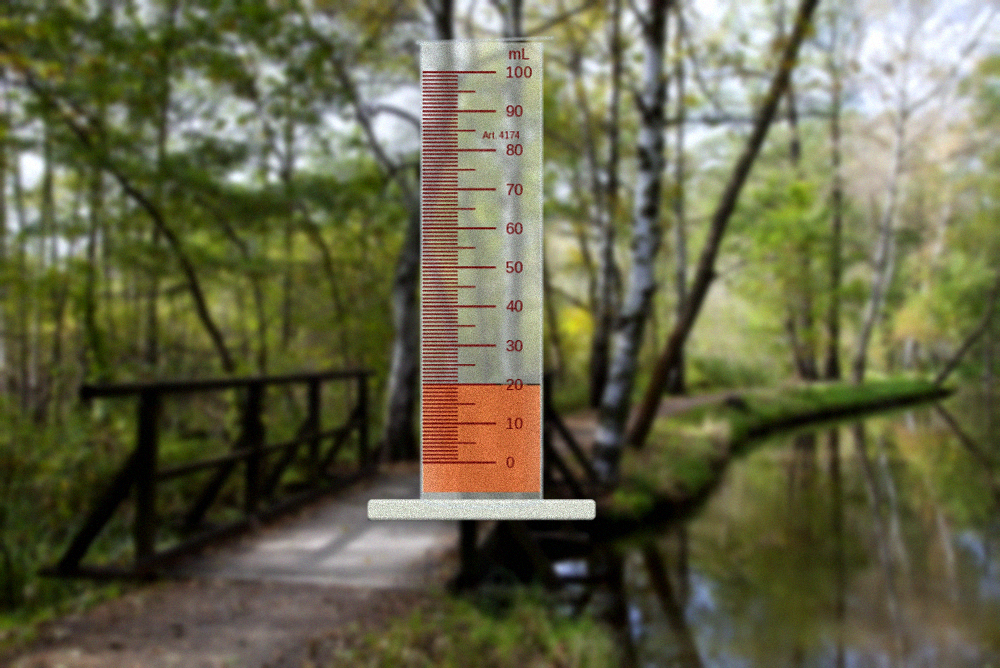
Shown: 20,mL
